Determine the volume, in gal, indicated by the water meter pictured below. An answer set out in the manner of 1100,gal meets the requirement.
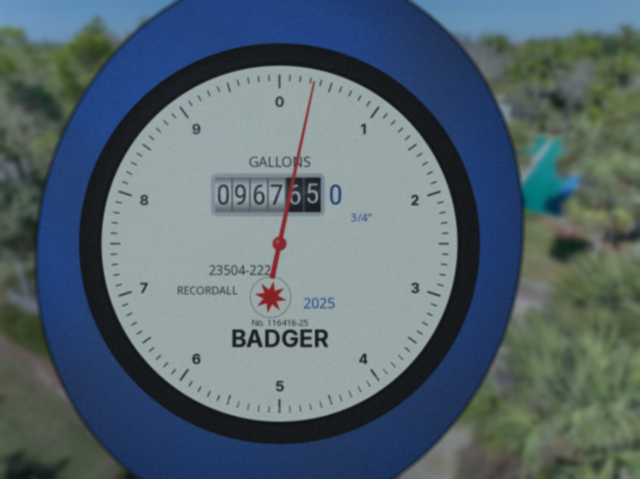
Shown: 967650.3,gal
